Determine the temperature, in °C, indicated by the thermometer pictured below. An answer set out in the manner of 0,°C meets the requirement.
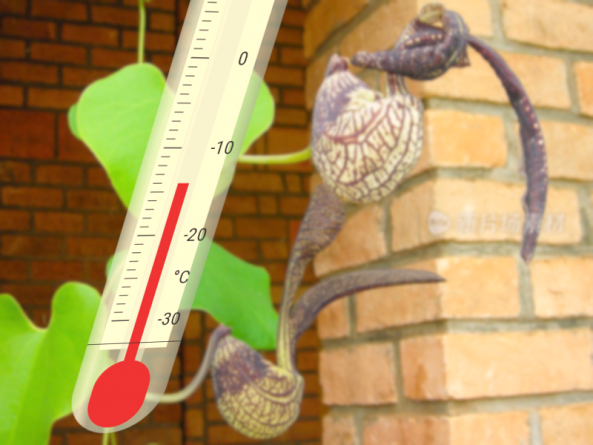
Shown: -14,°C
